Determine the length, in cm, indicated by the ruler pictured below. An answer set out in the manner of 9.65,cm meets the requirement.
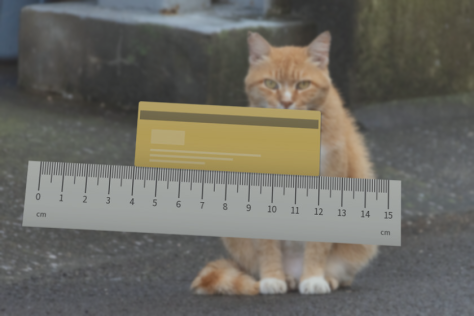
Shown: 8,cm
